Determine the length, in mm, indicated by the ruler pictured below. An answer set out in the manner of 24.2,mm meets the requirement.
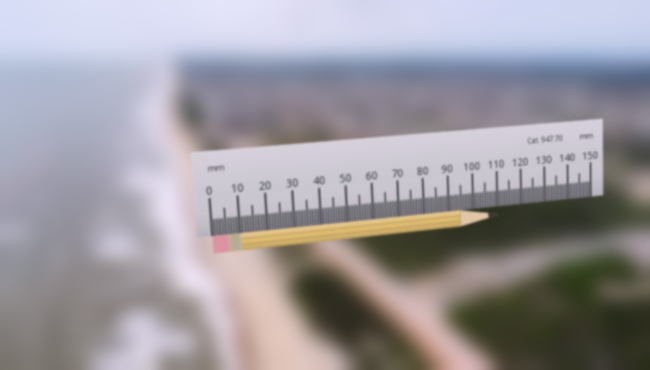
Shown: 110,mm
